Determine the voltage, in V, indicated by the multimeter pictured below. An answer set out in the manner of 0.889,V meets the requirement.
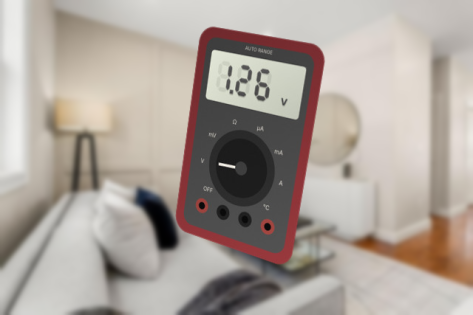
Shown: 1.26,V
